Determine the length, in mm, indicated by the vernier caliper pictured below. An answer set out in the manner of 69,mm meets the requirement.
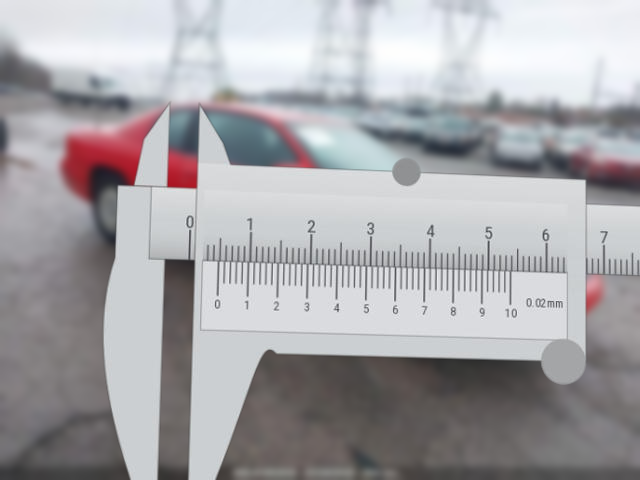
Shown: 4.8,mm
